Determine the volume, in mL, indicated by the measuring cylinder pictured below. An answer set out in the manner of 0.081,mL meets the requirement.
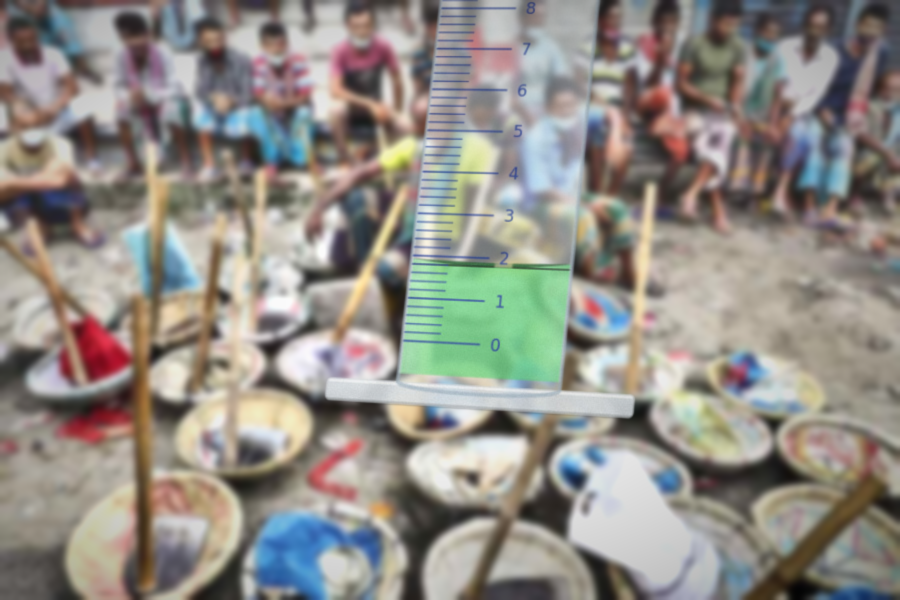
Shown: 1.8,mL
